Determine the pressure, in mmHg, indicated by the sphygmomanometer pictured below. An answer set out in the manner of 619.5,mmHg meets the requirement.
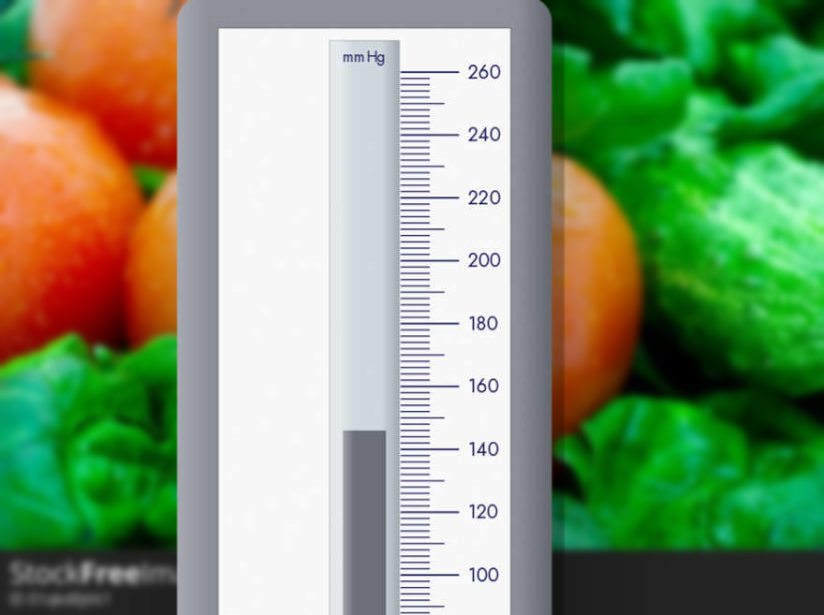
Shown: 146,mmHg
